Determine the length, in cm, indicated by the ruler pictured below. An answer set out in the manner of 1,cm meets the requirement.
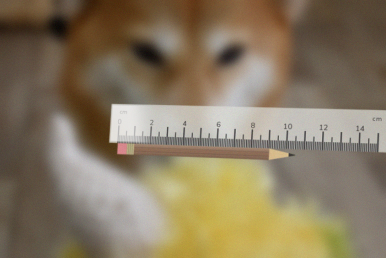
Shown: 10.5,cm
